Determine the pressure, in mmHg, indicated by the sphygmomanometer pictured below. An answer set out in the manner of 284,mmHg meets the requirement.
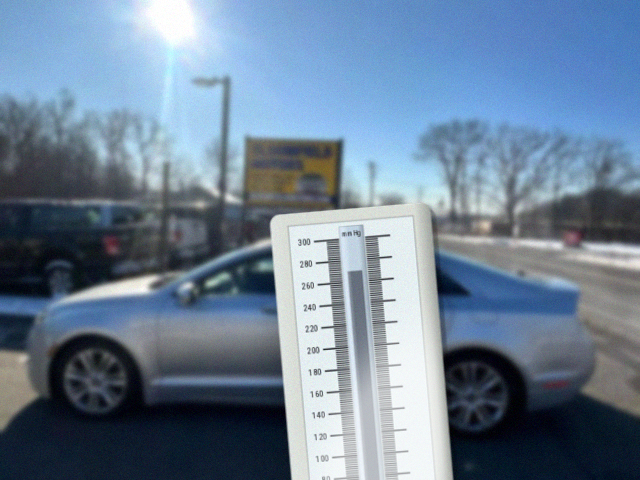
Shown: 270,mmHg
